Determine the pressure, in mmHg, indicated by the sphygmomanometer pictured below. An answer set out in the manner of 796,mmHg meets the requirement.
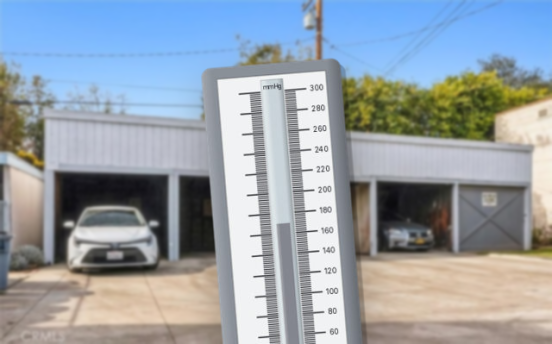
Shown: 170,mmHg
